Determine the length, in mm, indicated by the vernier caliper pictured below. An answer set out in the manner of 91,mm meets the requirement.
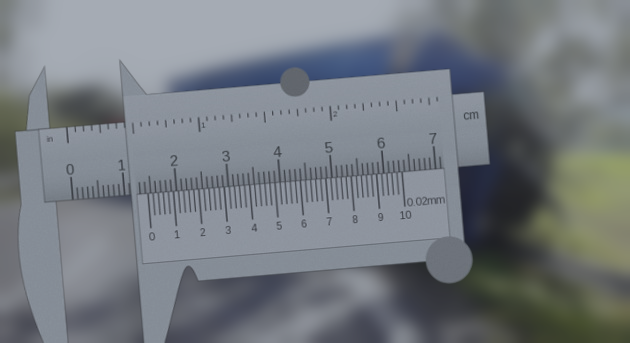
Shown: 14.5,mm
